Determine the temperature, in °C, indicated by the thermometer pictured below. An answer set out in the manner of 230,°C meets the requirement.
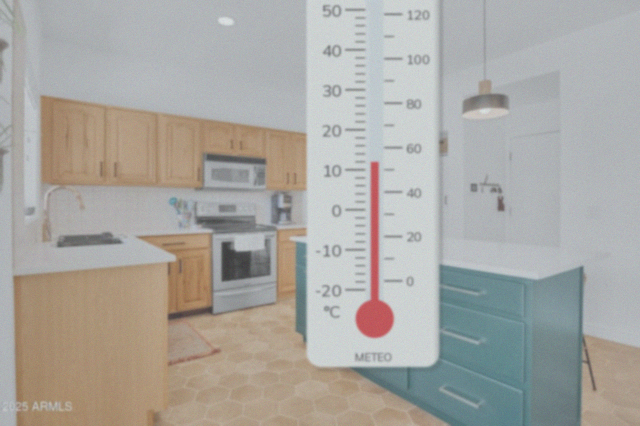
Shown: 12,°C
